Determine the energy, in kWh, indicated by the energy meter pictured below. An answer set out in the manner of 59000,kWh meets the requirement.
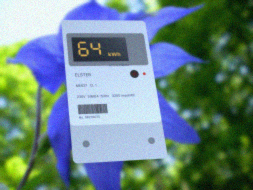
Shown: 64,kWh
